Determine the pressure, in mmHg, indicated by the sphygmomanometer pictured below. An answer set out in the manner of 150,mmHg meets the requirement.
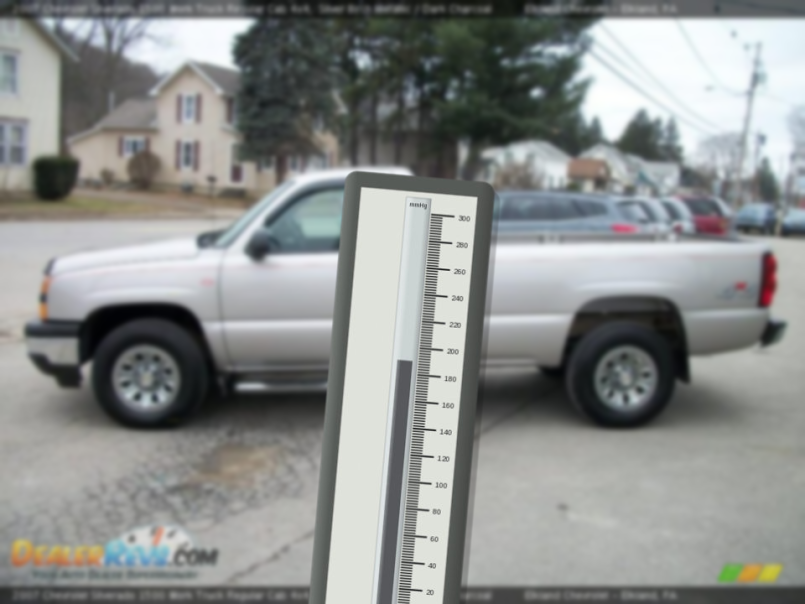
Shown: 190,mmHg
